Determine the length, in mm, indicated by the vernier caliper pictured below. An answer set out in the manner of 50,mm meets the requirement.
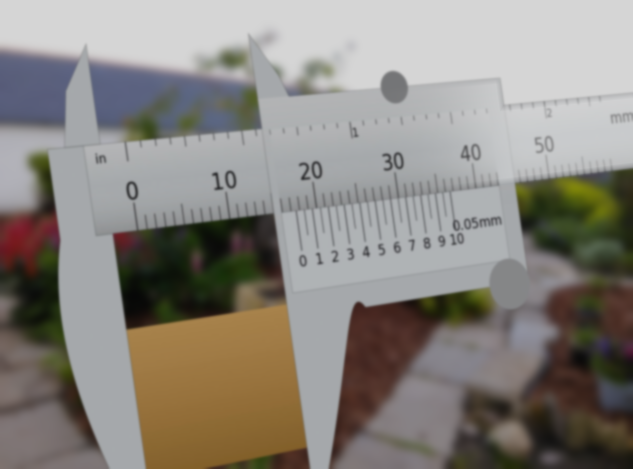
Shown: 17.6,mm
